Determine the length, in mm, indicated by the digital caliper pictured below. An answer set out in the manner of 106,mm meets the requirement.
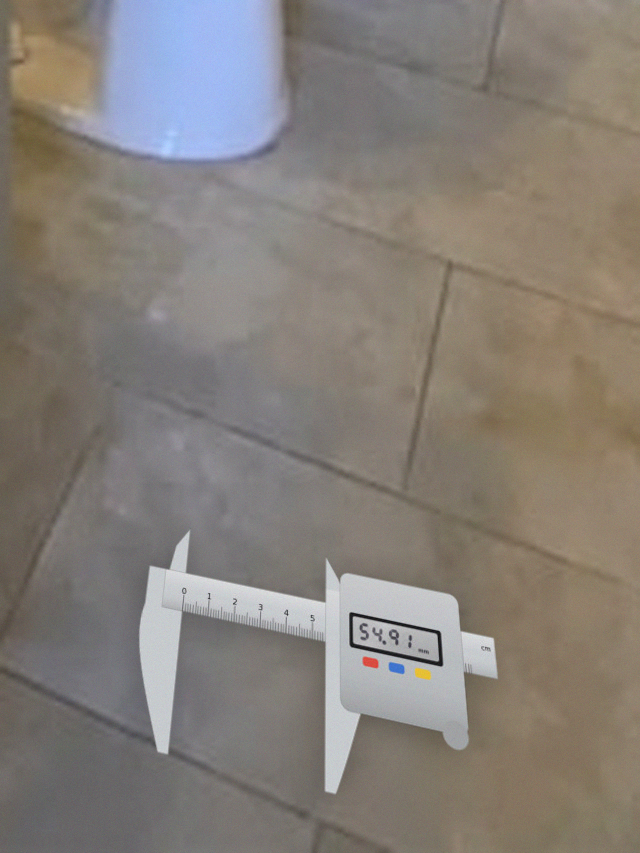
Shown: 54.91,mm
